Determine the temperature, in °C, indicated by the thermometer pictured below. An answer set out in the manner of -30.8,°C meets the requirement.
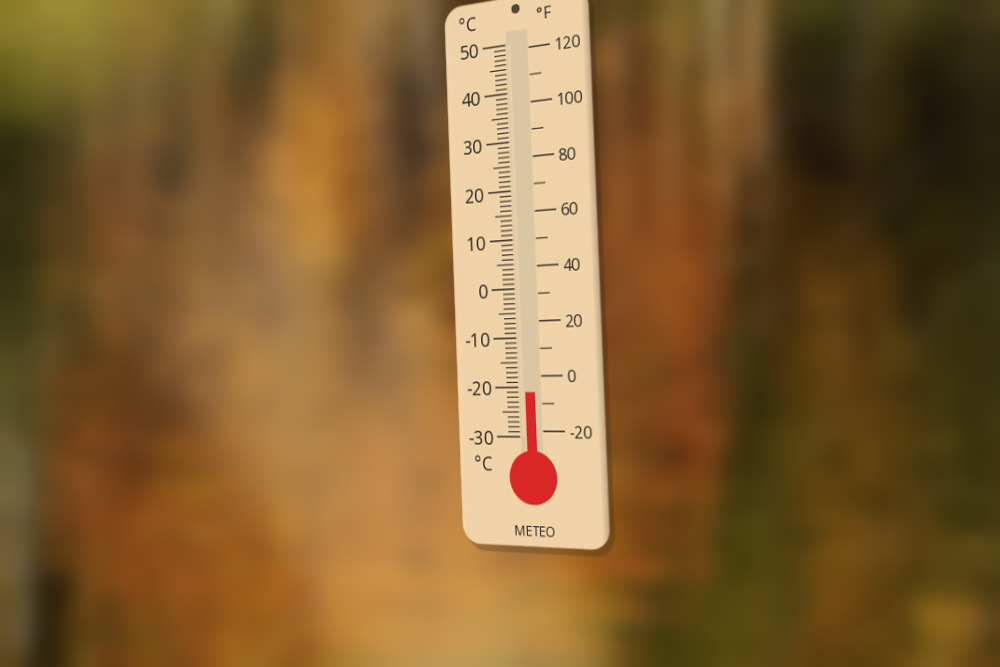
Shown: -21,°C
